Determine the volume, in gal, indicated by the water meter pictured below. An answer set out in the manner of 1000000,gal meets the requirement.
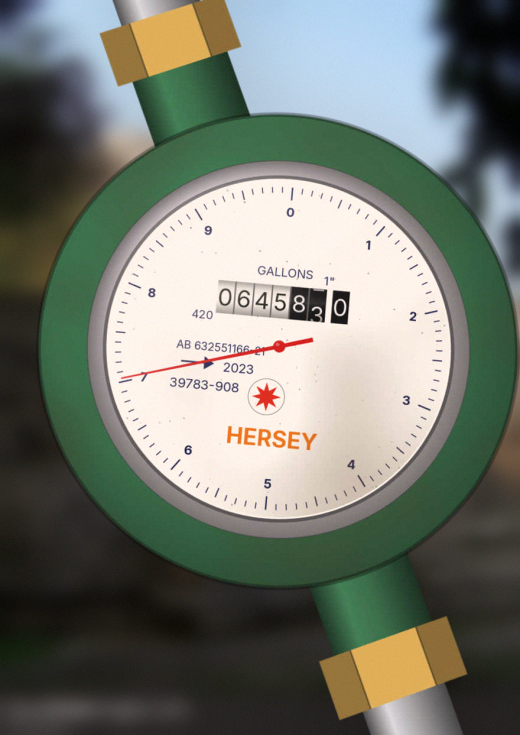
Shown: 645827.0,gal
